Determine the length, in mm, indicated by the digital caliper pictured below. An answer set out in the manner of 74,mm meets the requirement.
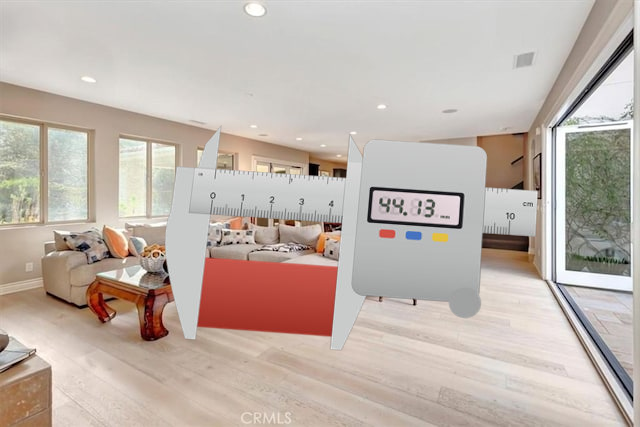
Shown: 44.13,mm
